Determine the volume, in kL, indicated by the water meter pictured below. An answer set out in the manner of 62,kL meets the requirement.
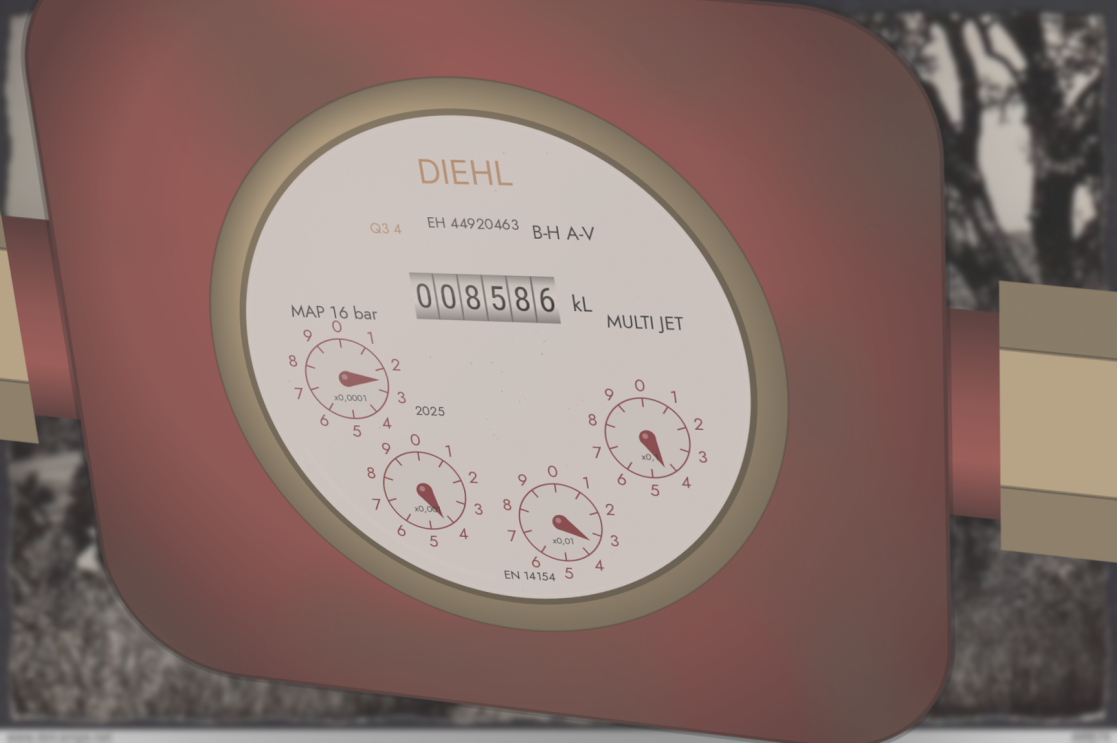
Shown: 8586.4342,kL
